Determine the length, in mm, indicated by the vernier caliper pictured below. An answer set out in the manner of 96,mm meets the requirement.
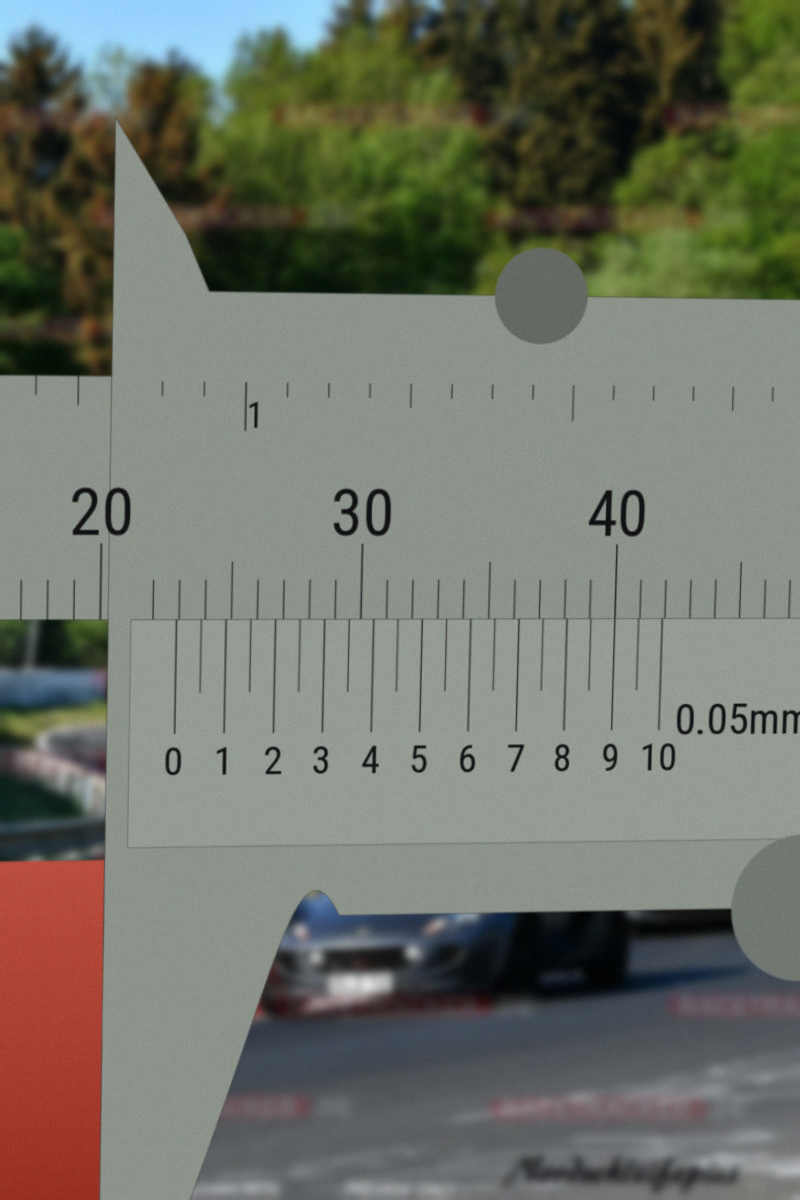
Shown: 22.9,mm
